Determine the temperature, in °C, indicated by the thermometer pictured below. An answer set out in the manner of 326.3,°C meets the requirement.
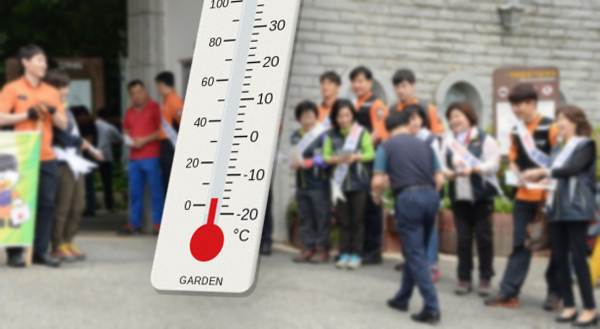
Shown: -16,°C
